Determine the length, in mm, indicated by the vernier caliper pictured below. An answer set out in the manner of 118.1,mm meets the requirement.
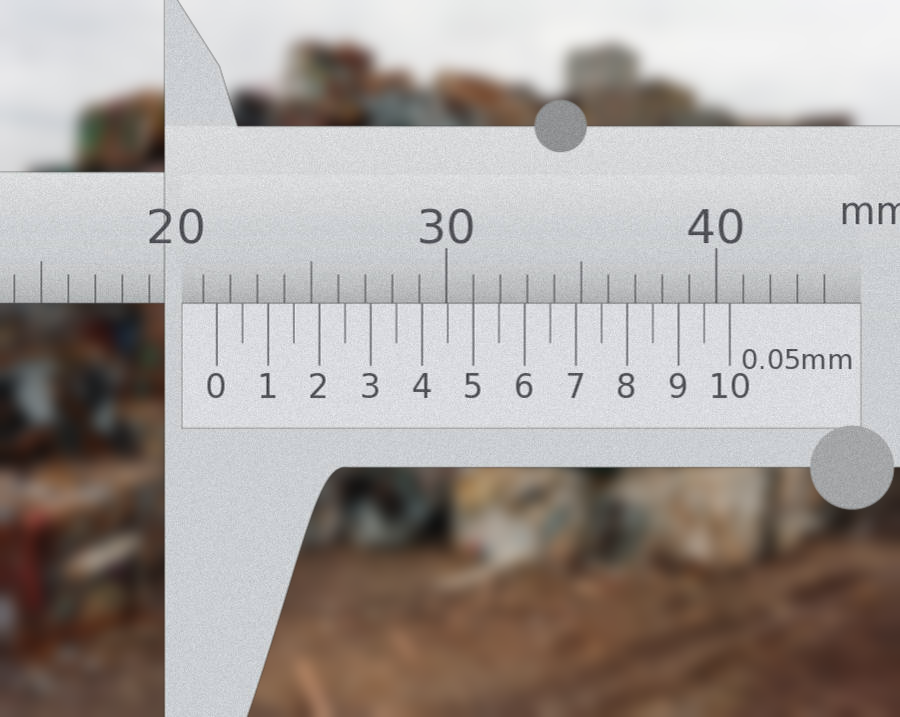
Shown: 21.50,mm
